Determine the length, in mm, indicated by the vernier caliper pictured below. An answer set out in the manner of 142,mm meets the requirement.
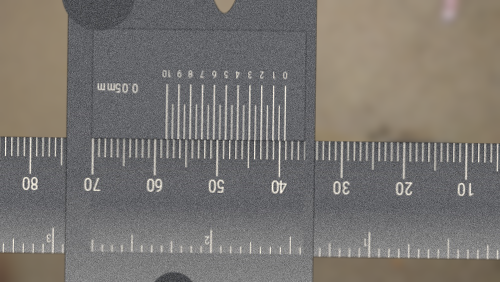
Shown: 39.2,mm
